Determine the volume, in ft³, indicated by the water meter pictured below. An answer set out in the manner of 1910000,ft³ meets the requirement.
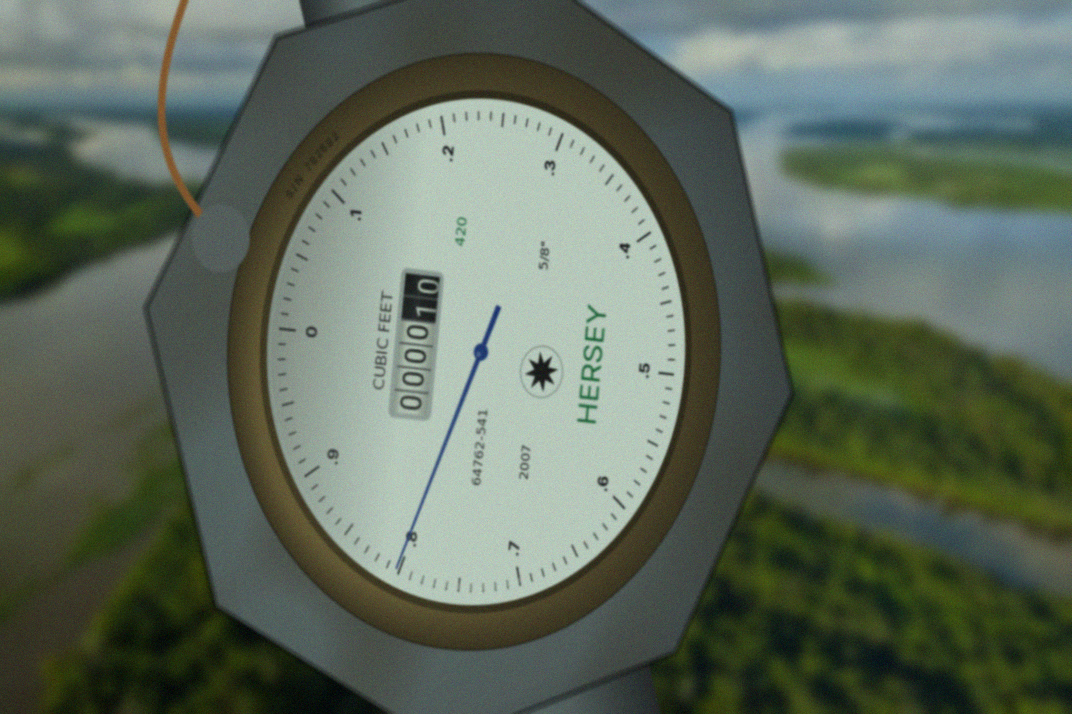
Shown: 9.80,ft³
